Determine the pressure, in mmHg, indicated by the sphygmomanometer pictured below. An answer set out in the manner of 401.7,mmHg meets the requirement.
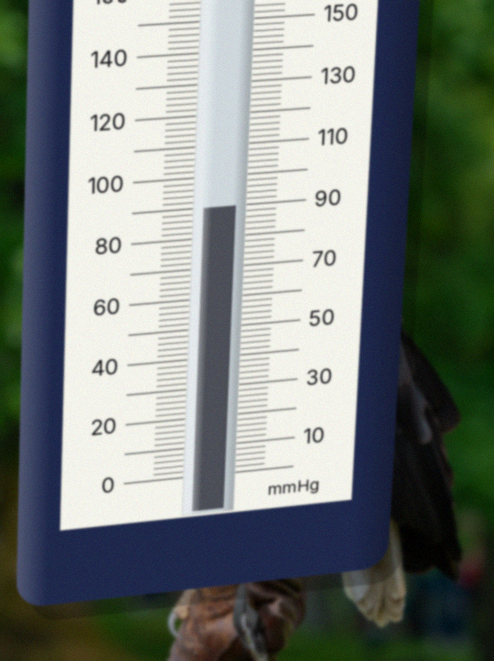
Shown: 90,mmHg
